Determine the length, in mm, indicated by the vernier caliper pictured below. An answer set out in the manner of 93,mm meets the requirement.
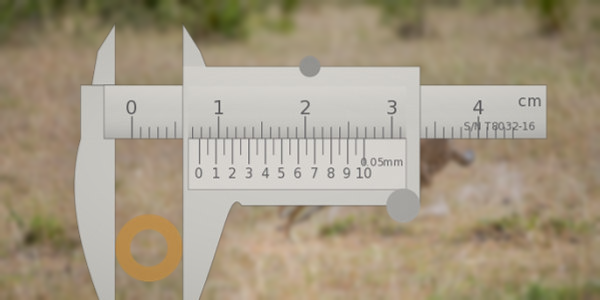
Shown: 7.8,mm
